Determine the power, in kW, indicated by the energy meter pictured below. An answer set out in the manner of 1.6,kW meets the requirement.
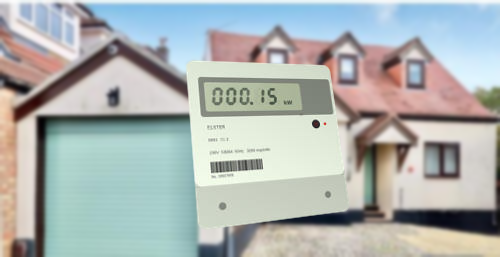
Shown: 0.15,kW
